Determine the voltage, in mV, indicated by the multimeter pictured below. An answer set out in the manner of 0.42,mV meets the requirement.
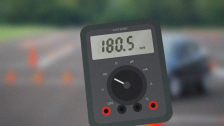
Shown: 180.5,mV
